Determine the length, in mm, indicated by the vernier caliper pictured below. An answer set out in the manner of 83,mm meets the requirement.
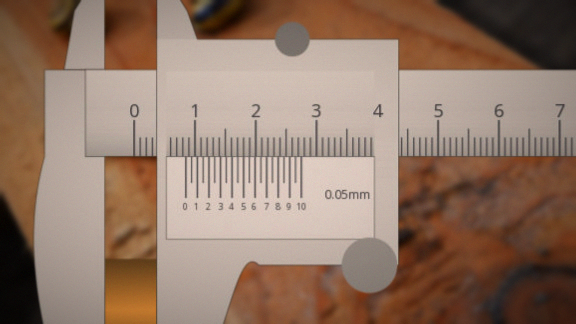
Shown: 8.5,mm
